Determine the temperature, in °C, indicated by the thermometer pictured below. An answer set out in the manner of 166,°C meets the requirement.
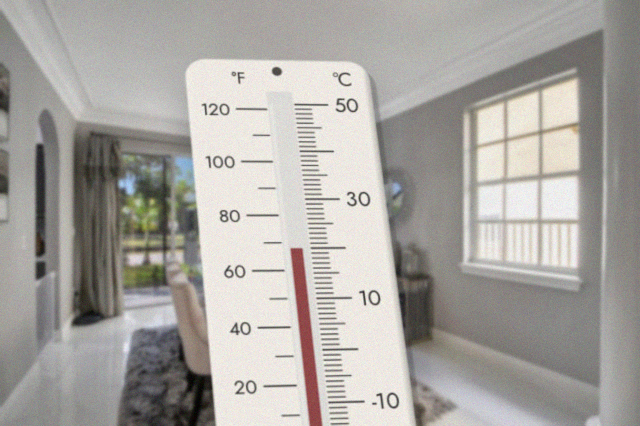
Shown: 20,°C
